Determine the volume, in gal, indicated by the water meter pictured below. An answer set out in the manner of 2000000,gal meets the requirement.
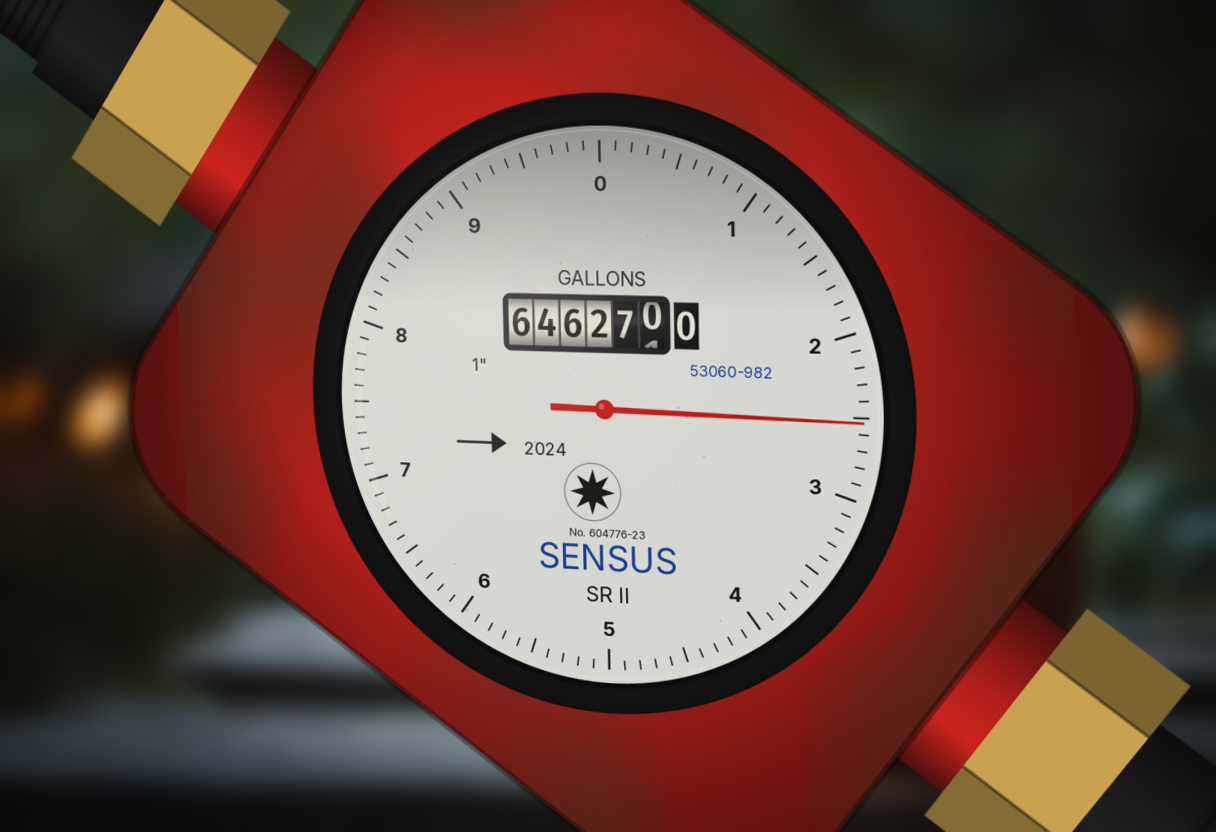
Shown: 6462702.5,gal
